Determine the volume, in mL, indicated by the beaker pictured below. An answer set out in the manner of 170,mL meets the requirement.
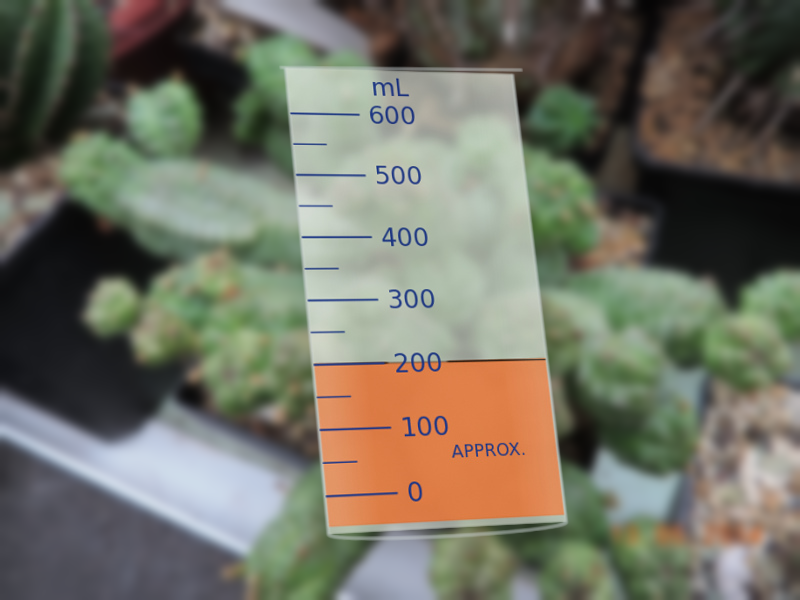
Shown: 200,mL
